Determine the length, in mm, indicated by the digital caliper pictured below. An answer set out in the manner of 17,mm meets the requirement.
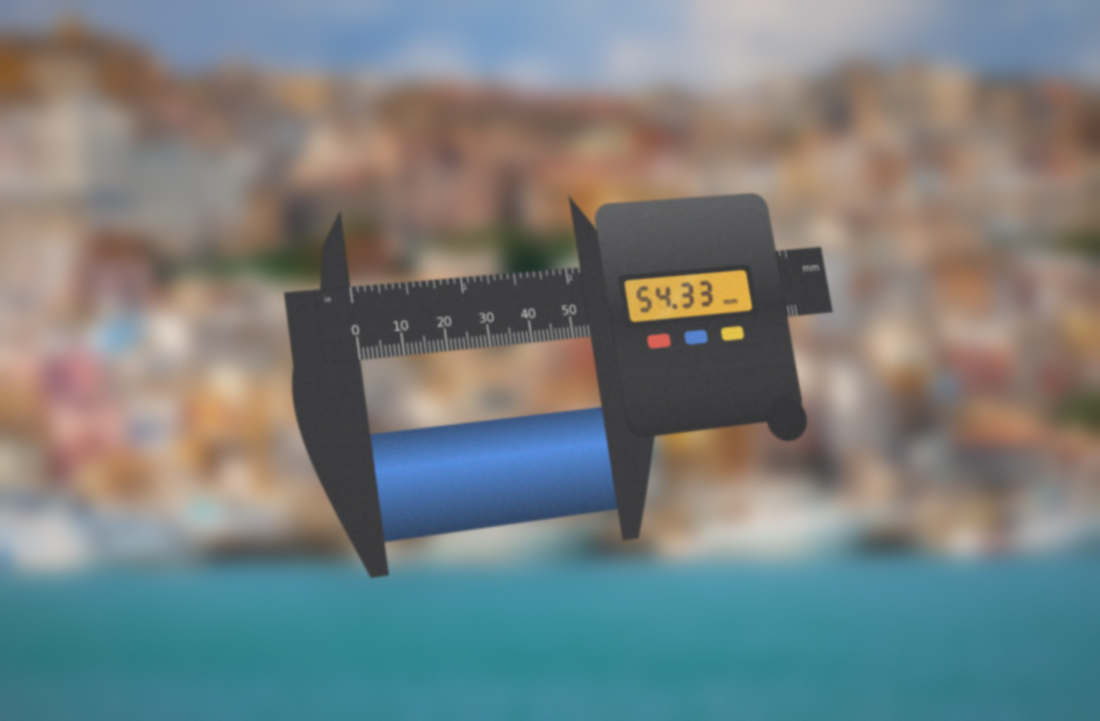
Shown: 54.33,mm
